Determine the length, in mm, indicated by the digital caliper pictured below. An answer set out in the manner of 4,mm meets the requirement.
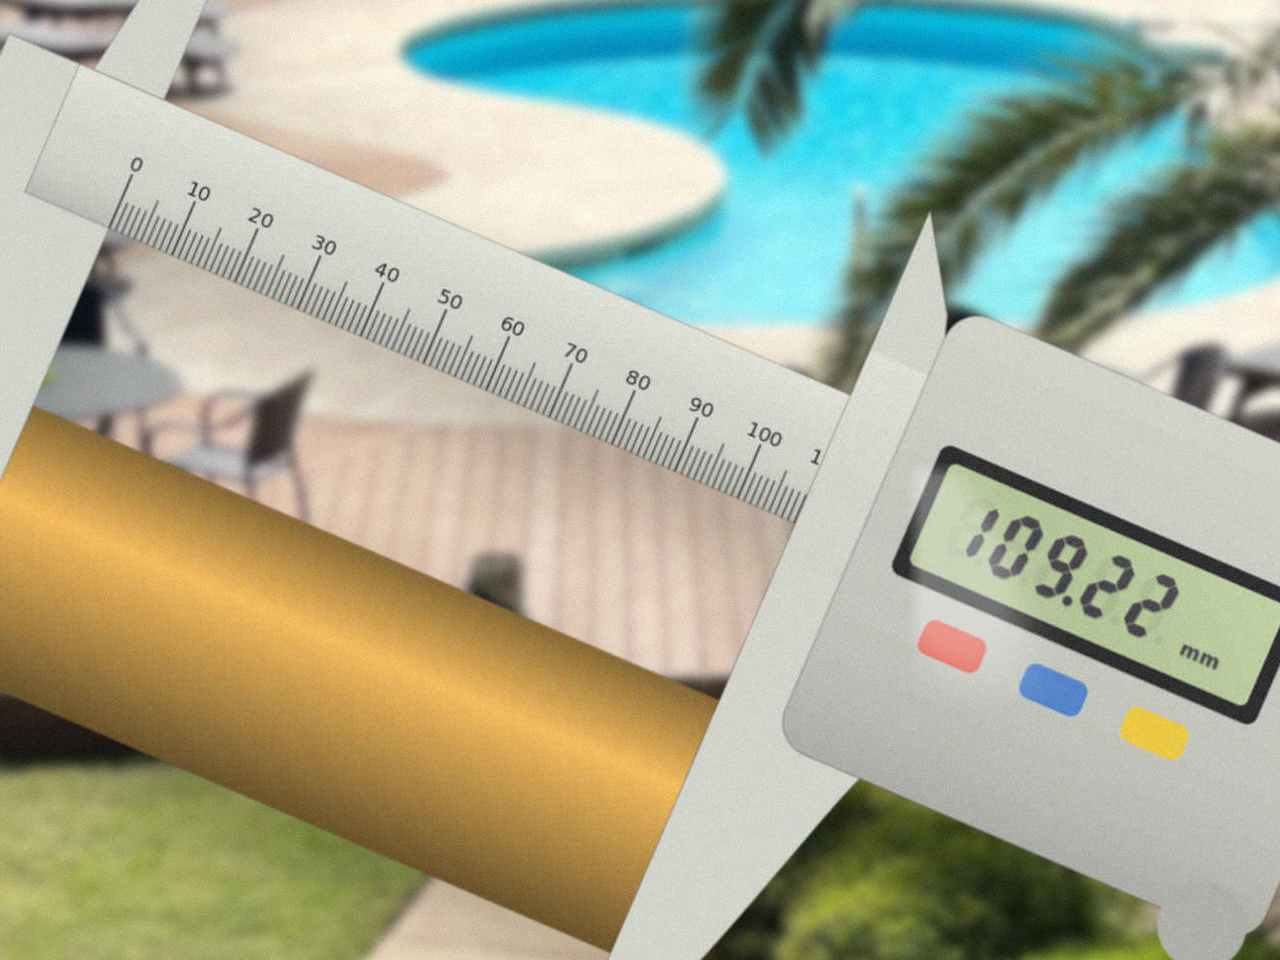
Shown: 109.22,mm
